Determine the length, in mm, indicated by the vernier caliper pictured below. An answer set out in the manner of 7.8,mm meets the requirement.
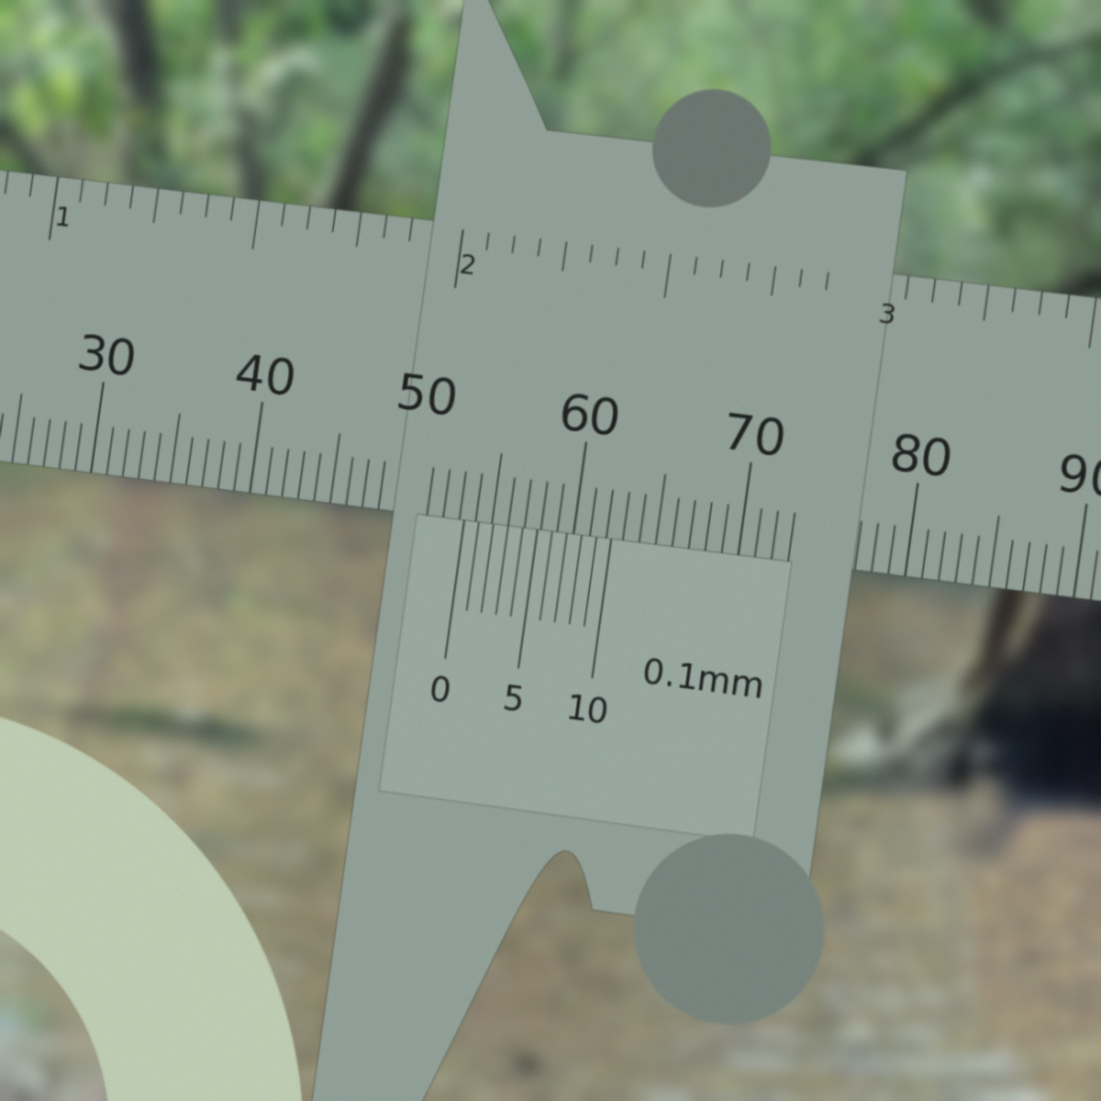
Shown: 53.3,mm
